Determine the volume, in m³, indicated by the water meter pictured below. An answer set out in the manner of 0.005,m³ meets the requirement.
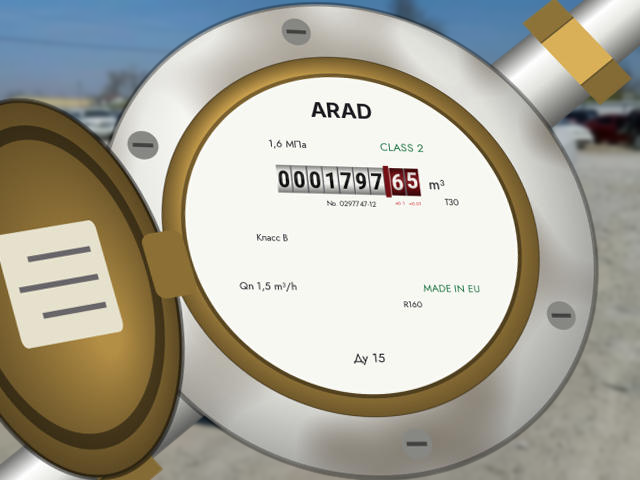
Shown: 1797.65,m³
